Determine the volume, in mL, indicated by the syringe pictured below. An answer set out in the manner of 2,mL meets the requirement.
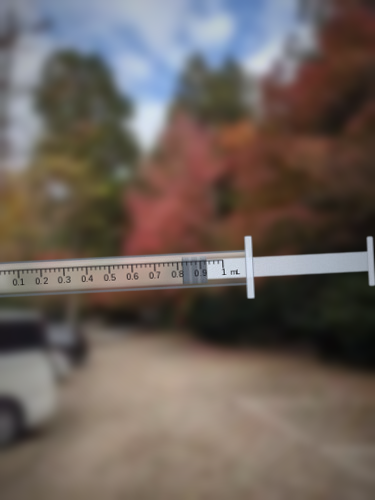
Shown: 0.82,mL
